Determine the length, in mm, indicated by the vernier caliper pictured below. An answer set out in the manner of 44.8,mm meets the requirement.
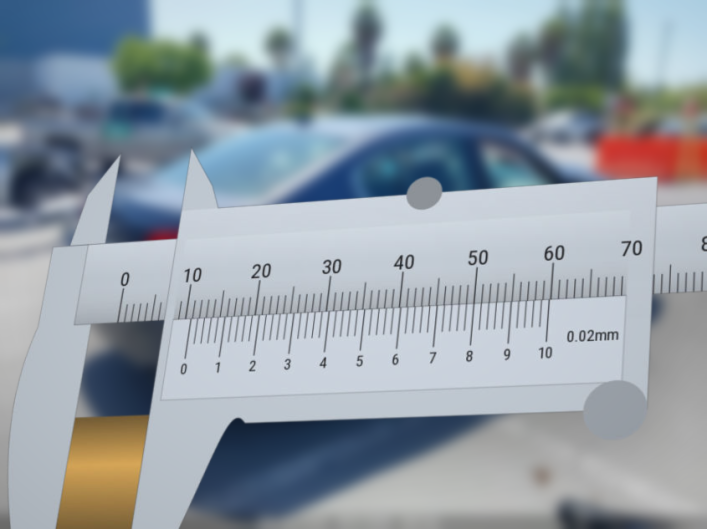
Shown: 10.8,mm
